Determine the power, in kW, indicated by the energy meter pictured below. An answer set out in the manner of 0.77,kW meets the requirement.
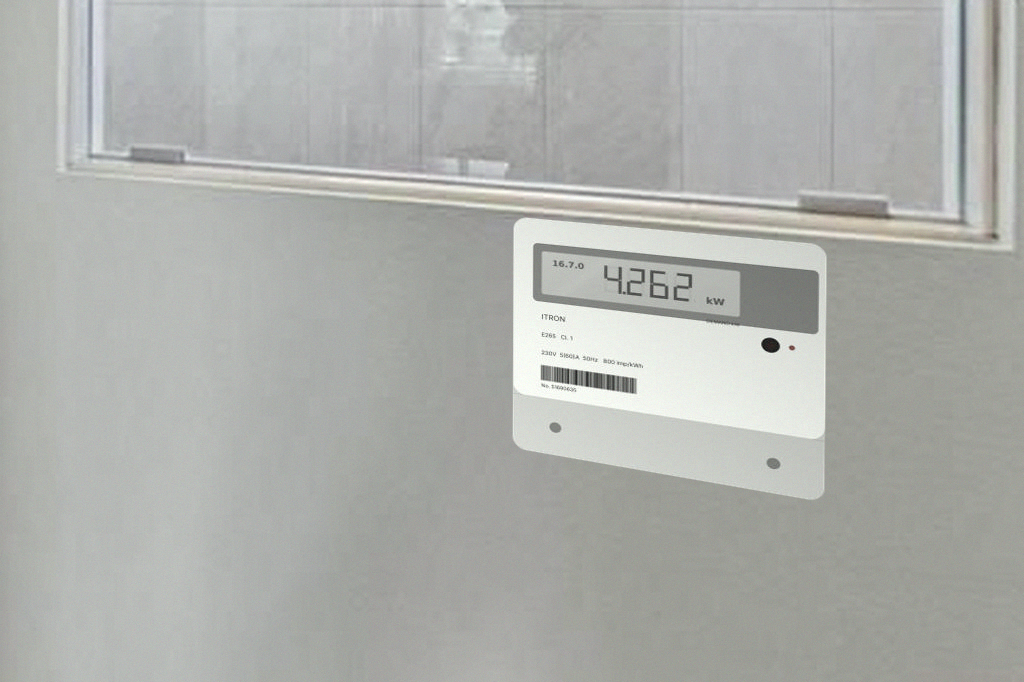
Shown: 4.262,kW
